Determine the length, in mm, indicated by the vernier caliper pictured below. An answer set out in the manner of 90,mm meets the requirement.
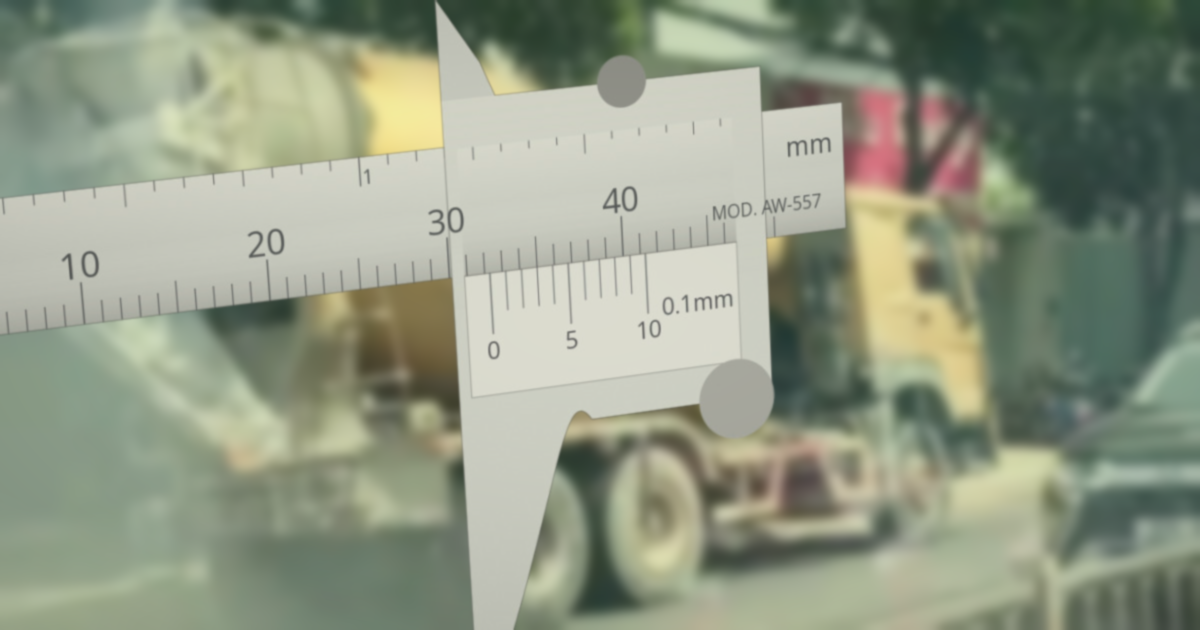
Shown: 32.3,mm
